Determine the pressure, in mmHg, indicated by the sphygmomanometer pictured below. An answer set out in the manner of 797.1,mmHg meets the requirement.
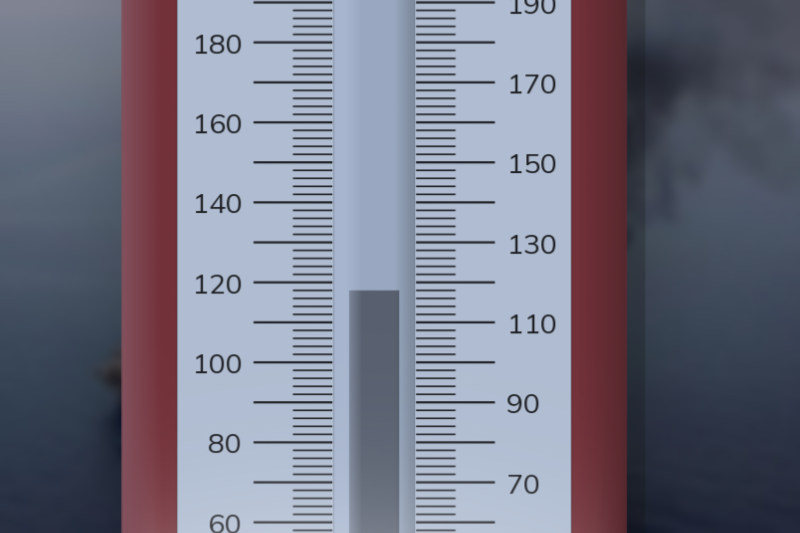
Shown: 118,mmHg
